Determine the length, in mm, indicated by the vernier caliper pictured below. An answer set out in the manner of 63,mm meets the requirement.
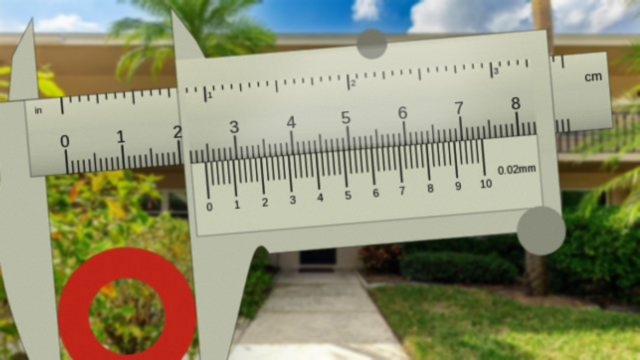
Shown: 24.5,mm
